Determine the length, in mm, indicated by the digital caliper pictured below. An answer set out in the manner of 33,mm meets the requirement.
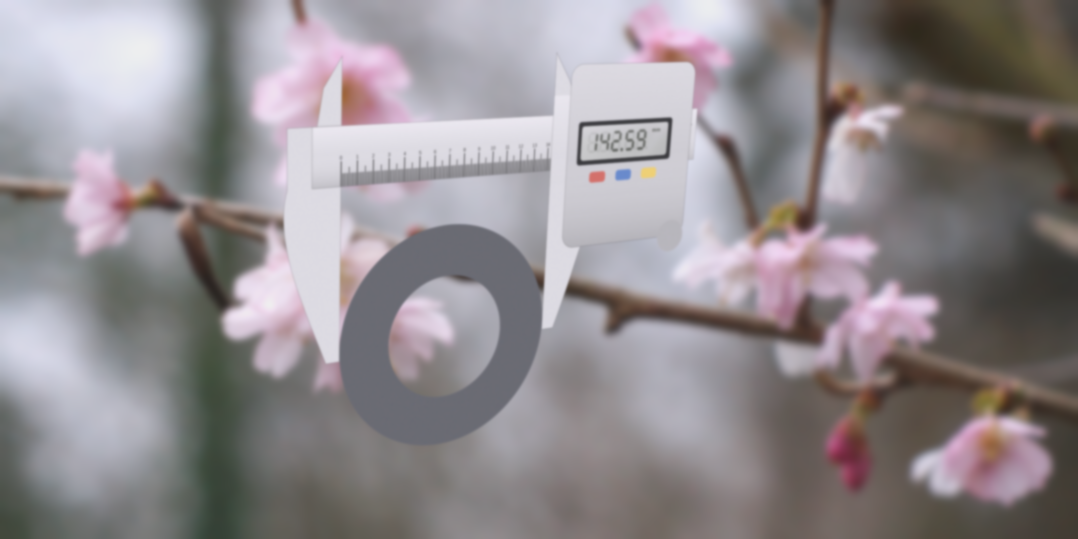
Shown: 142.59,mm
